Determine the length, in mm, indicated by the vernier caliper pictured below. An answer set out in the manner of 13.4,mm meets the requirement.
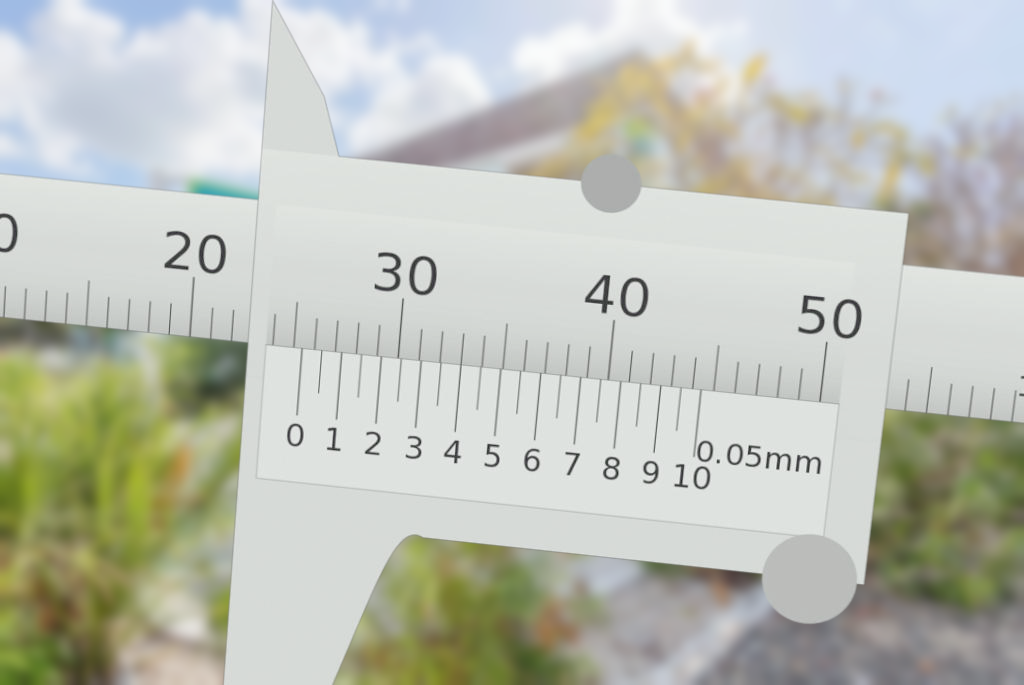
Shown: 25.4,mm
